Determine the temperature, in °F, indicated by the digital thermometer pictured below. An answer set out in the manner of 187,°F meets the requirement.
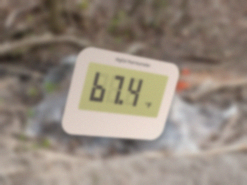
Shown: 67.4,°F
